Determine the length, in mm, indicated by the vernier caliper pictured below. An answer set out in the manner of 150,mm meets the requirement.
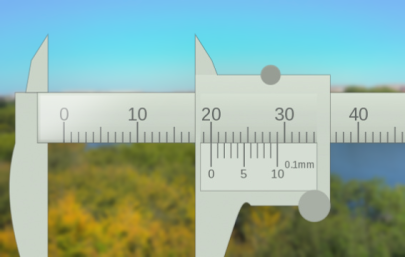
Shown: 20.0,mm
